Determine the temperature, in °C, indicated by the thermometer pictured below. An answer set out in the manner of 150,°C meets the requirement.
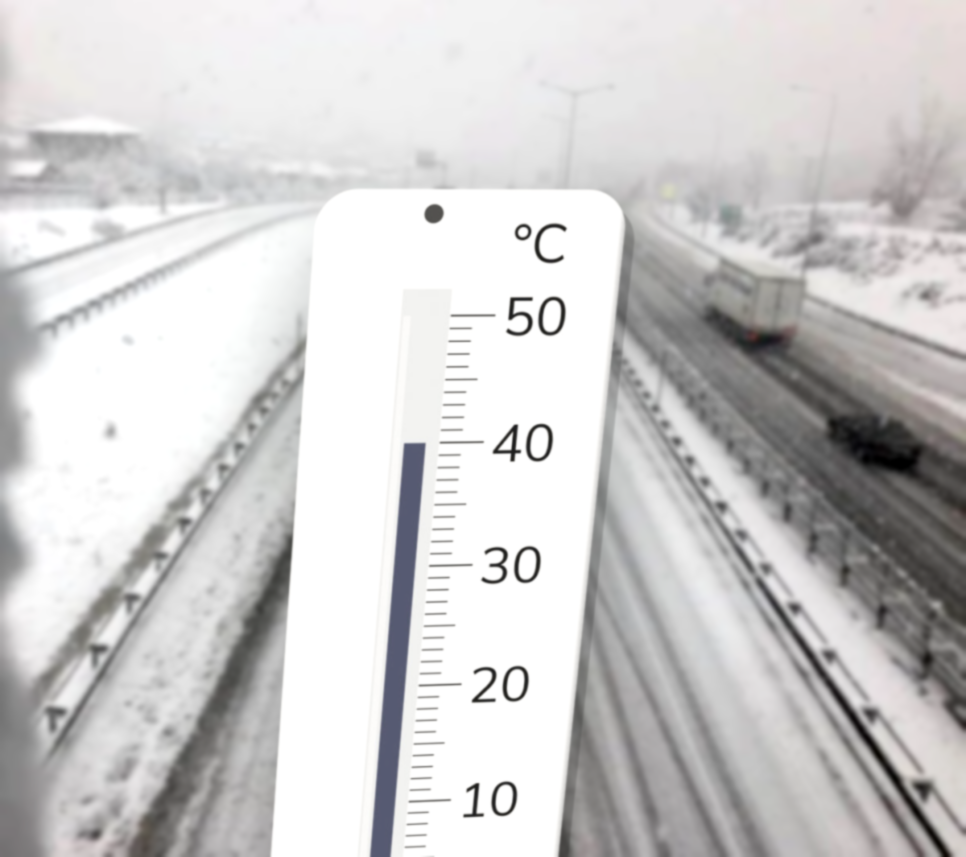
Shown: 40,°C
